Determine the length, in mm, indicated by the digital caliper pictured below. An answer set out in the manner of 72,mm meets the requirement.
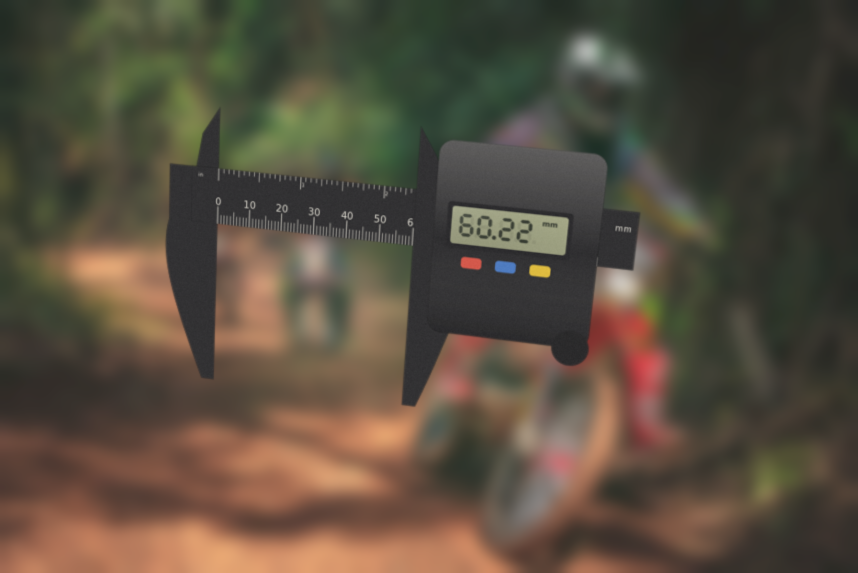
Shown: 60.22,mm
